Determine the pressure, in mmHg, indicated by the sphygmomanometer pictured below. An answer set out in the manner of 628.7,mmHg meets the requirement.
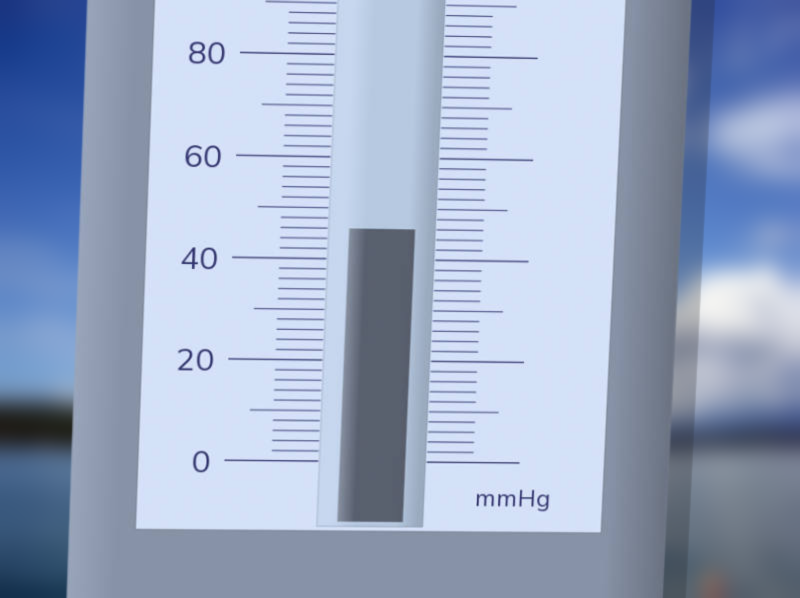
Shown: 46,mmHg
